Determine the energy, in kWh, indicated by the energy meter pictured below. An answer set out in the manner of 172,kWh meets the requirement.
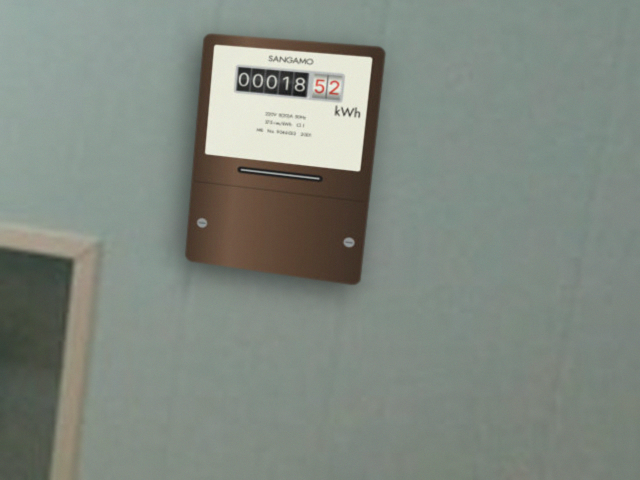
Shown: 18.52,kWh
